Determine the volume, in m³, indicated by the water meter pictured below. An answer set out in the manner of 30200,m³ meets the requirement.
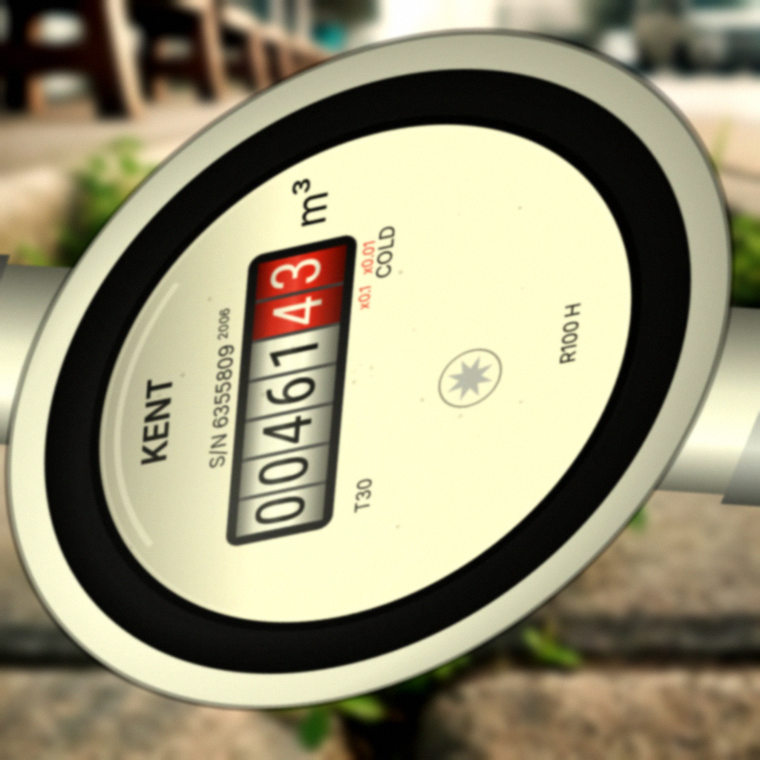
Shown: 461.43,m³
